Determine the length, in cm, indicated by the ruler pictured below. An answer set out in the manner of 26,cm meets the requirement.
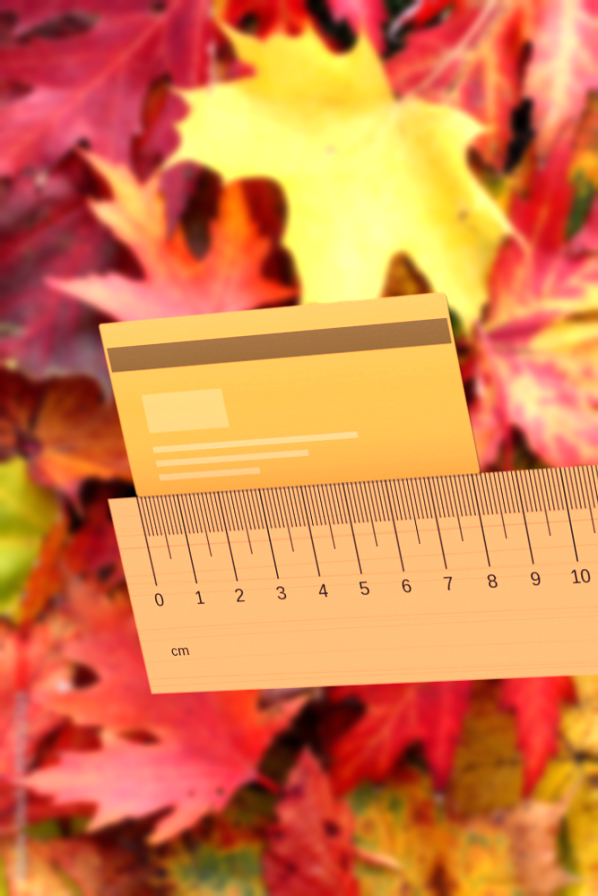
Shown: 8.2,cm
